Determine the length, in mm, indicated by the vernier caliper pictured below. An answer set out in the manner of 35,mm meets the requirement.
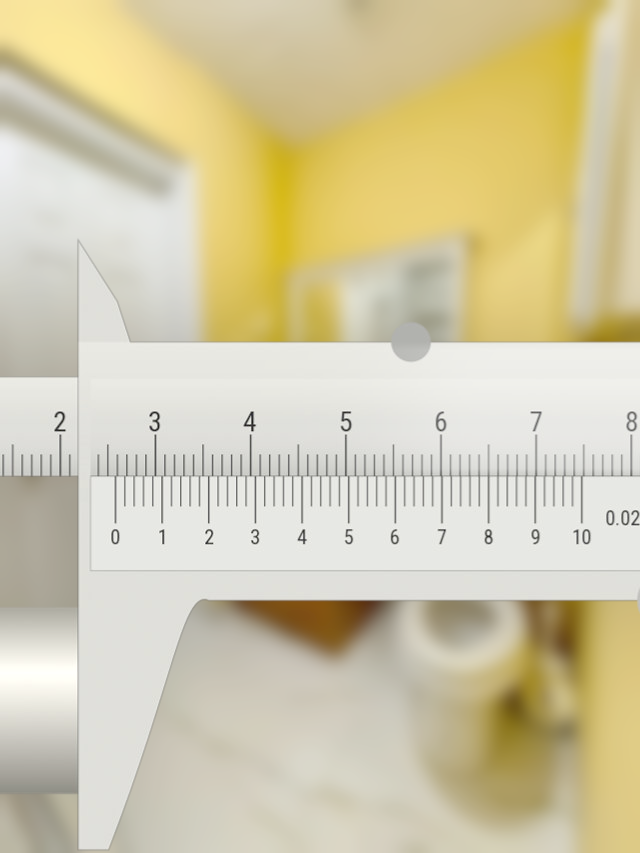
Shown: 25.8,mm
